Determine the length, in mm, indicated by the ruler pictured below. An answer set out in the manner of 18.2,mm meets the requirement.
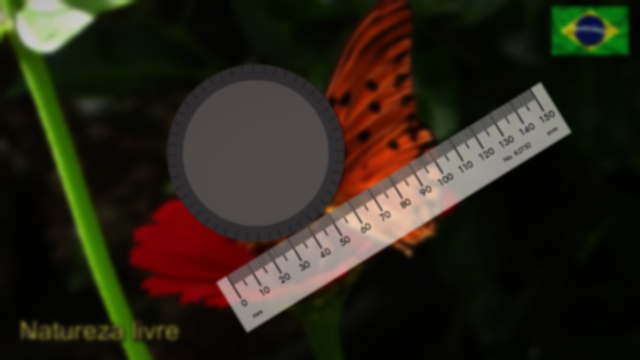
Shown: 75,mm
